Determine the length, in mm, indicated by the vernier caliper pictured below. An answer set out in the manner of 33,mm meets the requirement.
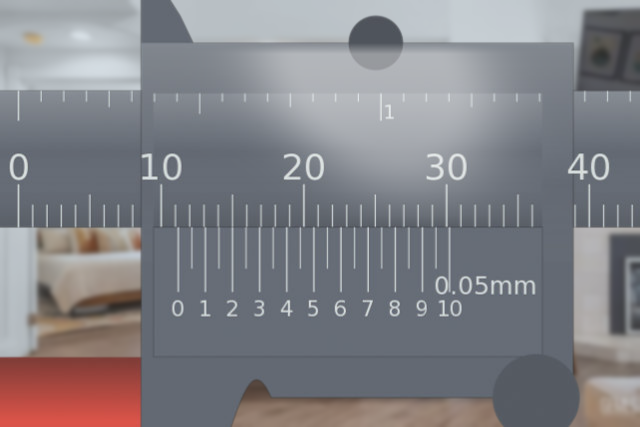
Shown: 11.2,mm
